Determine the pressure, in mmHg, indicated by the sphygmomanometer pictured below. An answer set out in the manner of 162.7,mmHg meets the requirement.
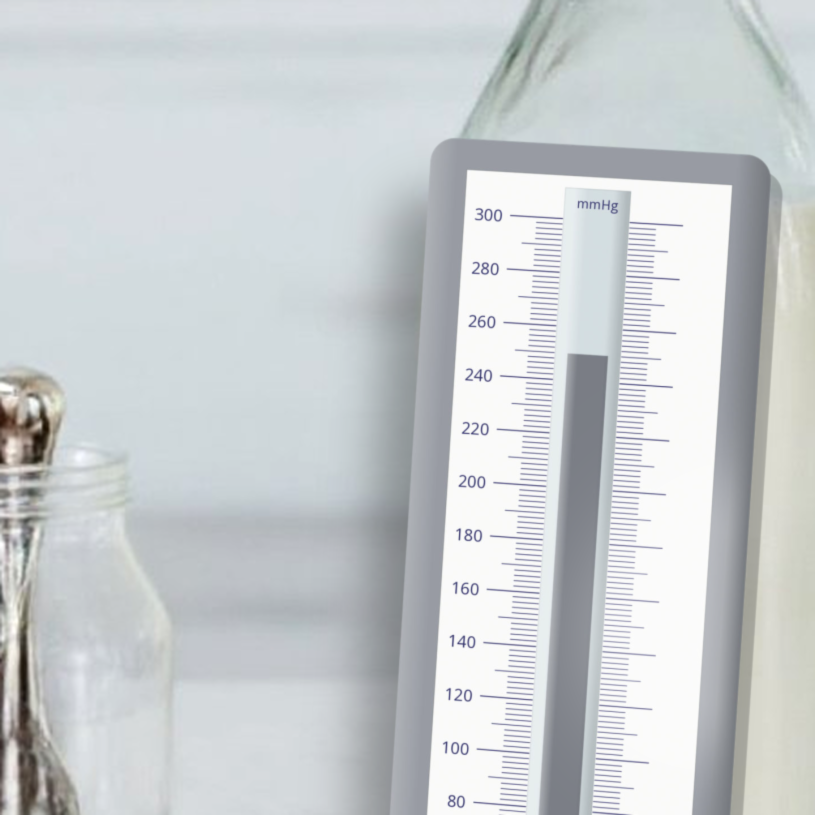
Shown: 250,mmHg
